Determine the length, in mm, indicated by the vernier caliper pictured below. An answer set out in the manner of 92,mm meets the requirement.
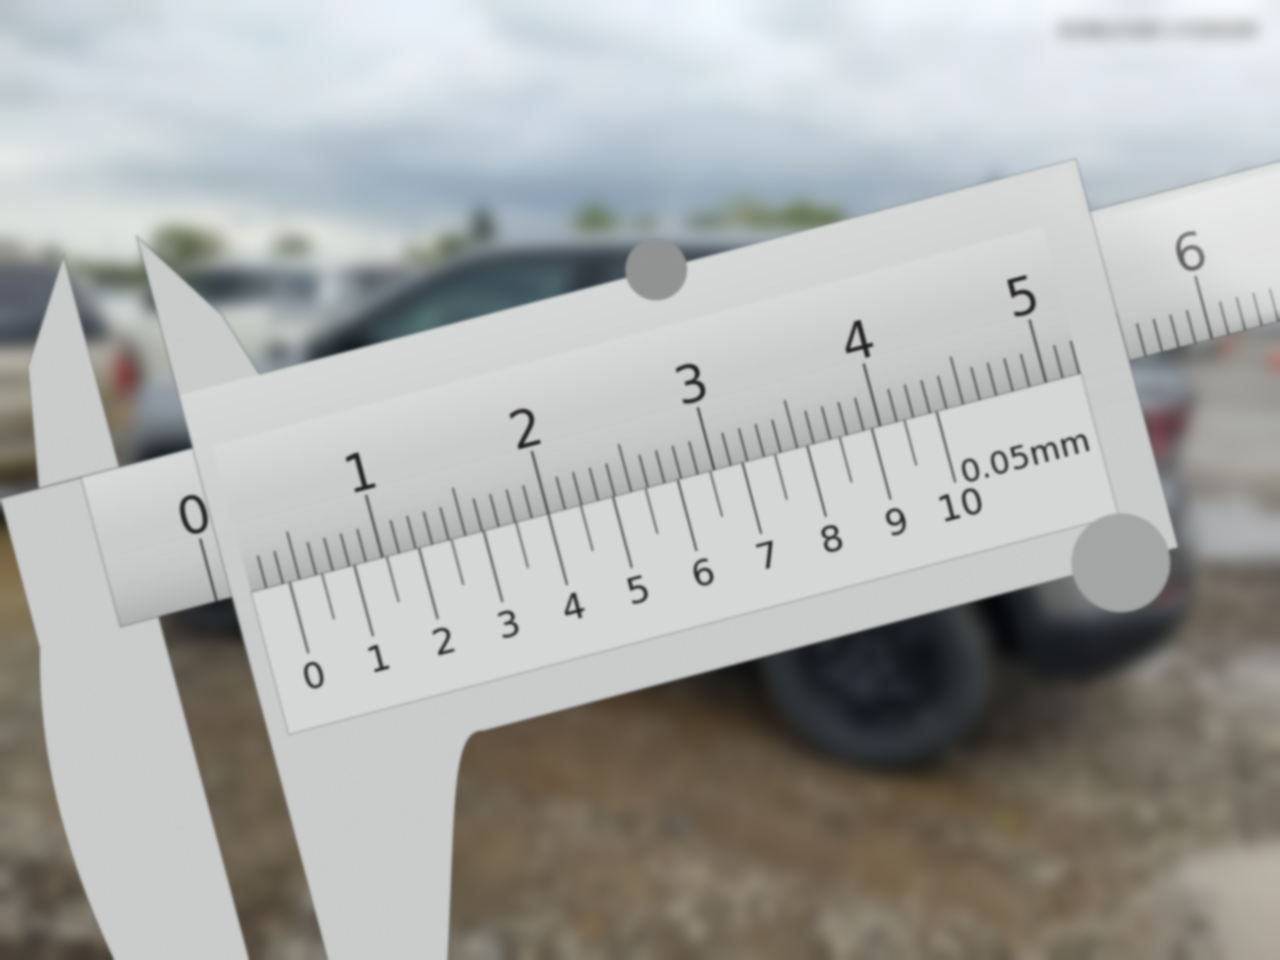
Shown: 4.4,mm
